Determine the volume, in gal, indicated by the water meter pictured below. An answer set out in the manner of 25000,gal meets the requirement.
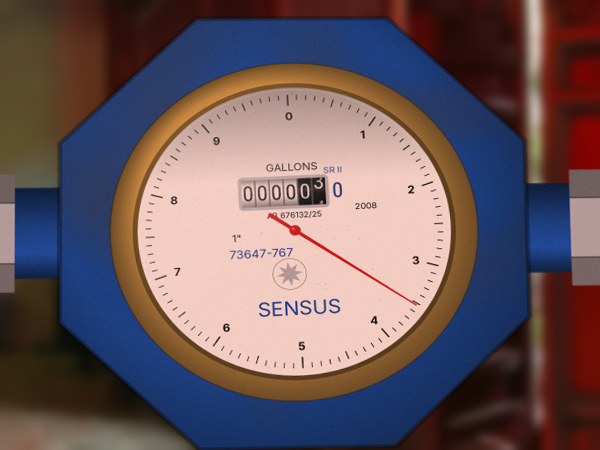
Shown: 33.5,gal
